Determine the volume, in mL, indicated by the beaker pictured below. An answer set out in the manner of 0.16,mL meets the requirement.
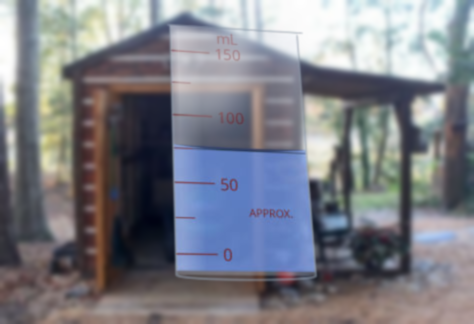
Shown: 75,mL
